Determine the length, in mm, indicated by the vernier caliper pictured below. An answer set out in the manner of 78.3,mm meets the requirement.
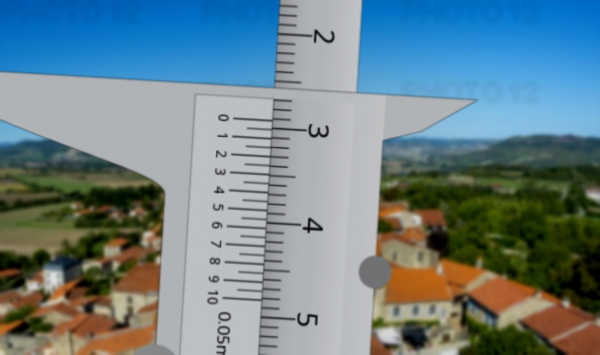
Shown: 29.2,mm
